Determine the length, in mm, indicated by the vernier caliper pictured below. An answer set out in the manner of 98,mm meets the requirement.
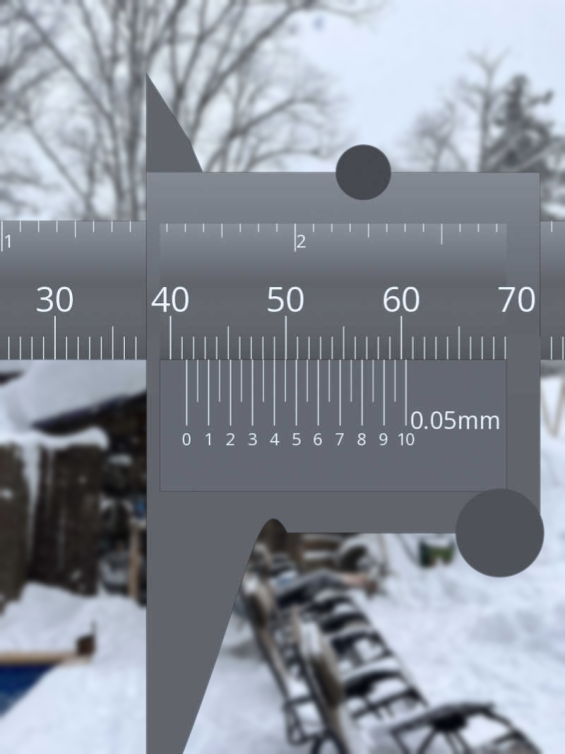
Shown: 41.4,mm
